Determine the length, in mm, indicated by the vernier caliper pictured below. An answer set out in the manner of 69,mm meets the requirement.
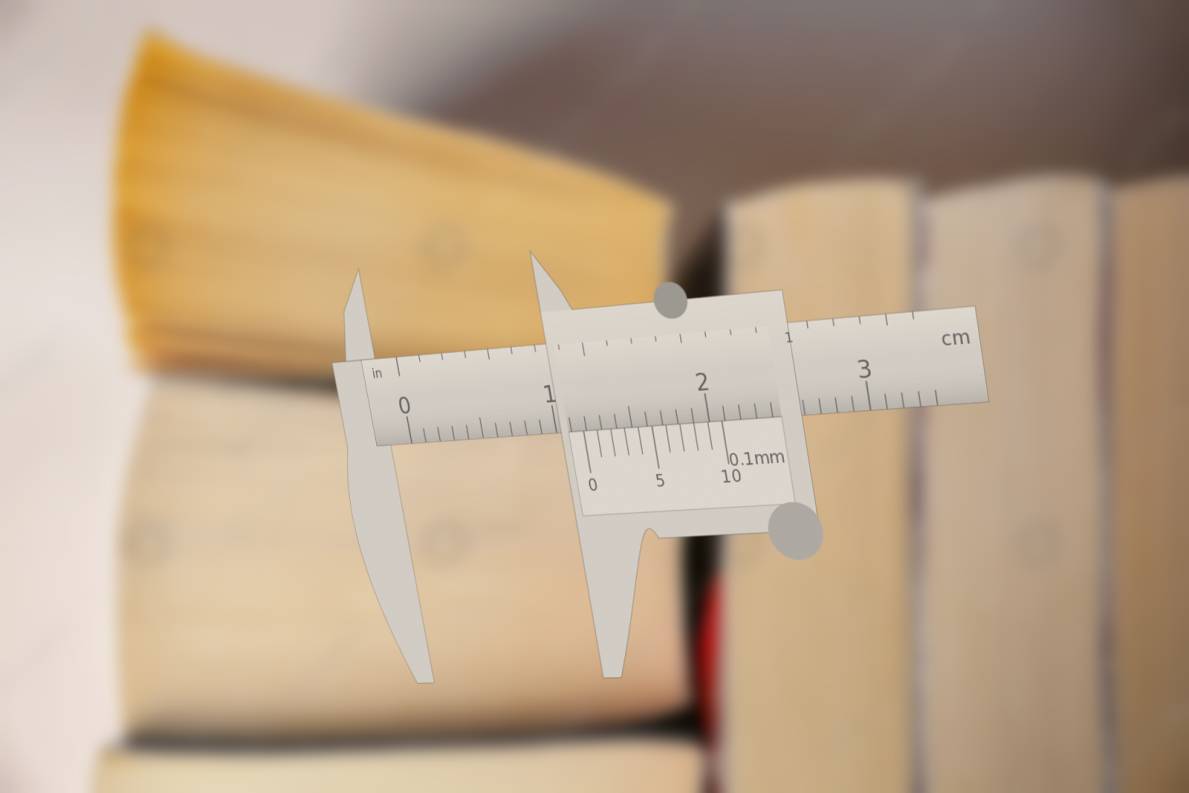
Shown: 11.8,mm
